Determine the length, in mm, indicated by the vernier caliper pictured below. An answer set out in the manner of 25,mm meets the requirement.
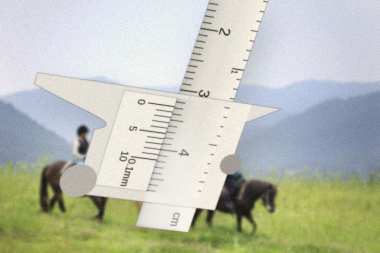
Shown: 32.8,mm
